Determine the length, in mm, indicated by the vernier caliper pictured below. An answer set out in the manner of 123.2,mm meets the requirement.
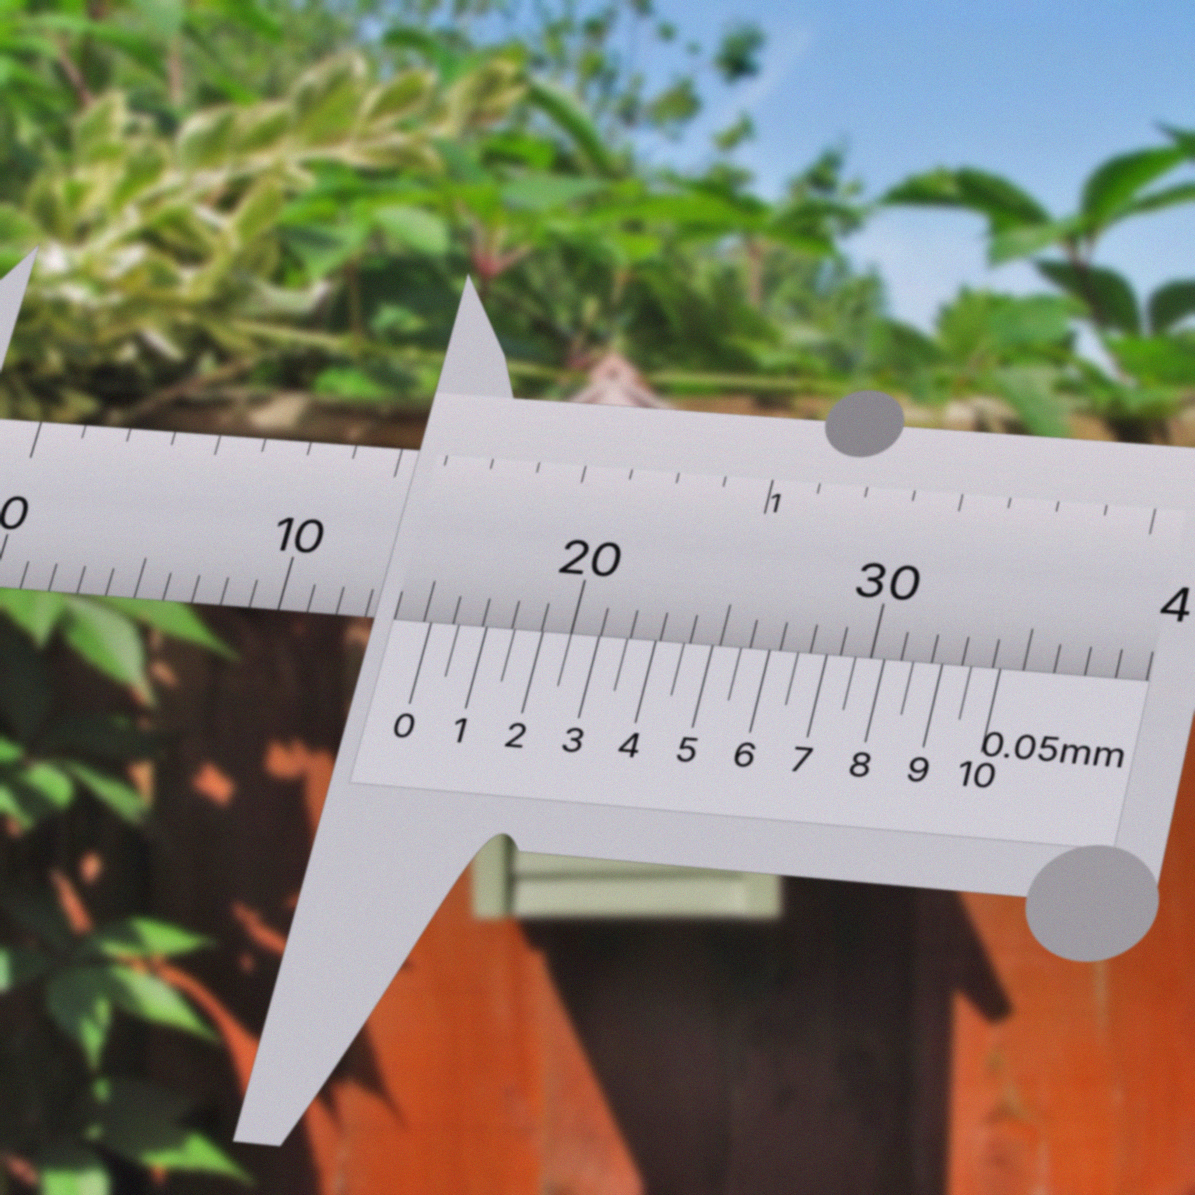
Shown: 15.25,mm
